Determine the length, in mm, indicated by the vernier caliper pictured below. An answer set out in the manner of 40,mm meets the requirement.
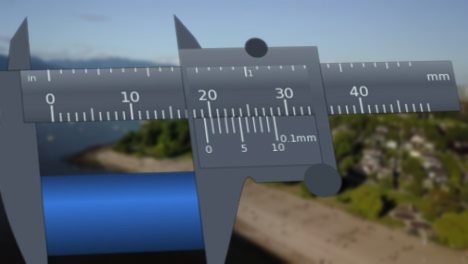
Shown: 19.2,mm
